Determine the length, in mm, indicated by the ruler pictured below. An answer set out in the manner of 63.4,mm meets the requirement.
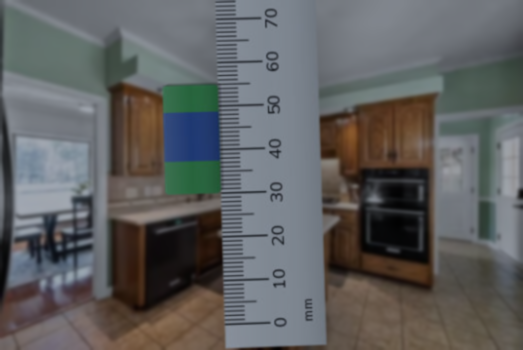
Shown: 25,mm
